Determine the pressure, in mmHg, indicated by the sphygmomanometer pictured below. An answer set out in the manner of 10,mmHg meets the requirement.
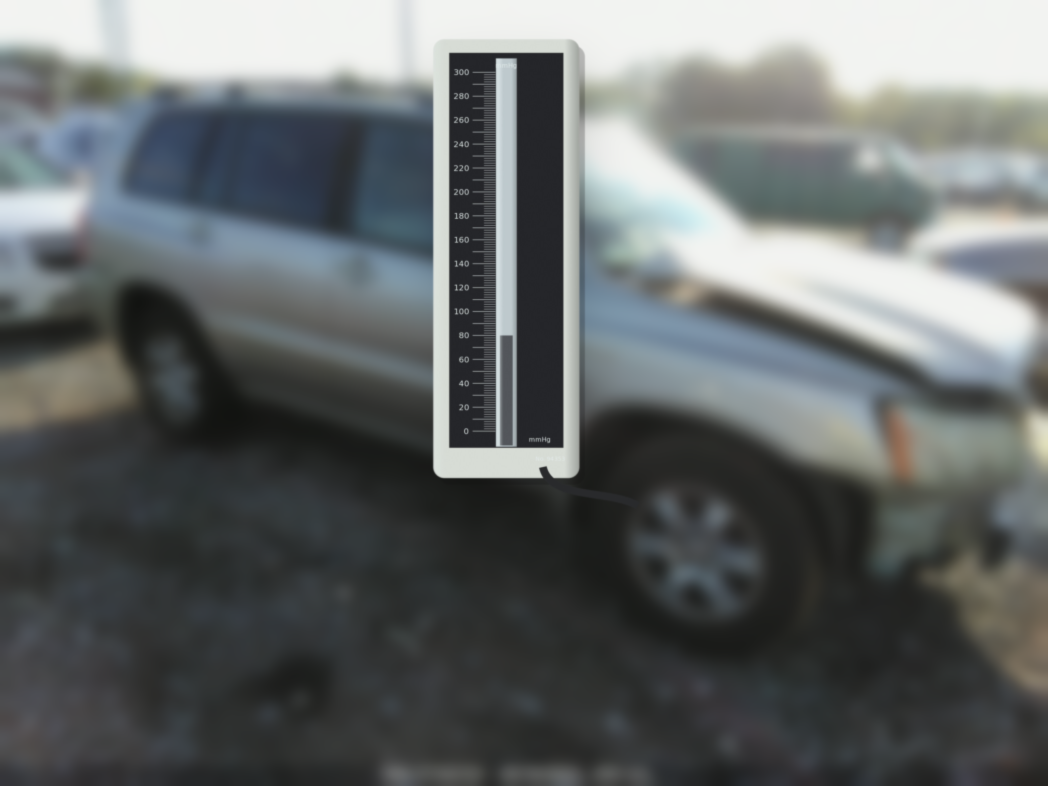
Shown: 80,mmHg
